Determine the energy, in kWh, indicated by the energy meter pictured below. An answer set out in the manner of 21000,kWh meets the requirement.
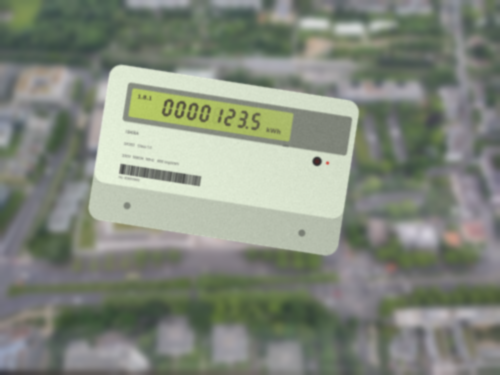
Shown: 123.5,kWh
